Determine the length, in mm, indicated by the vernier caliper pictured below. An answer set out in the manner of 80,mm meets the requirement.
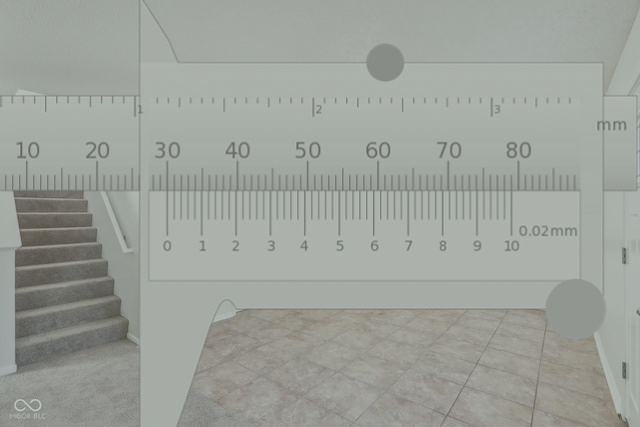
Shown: 30.0,mm
